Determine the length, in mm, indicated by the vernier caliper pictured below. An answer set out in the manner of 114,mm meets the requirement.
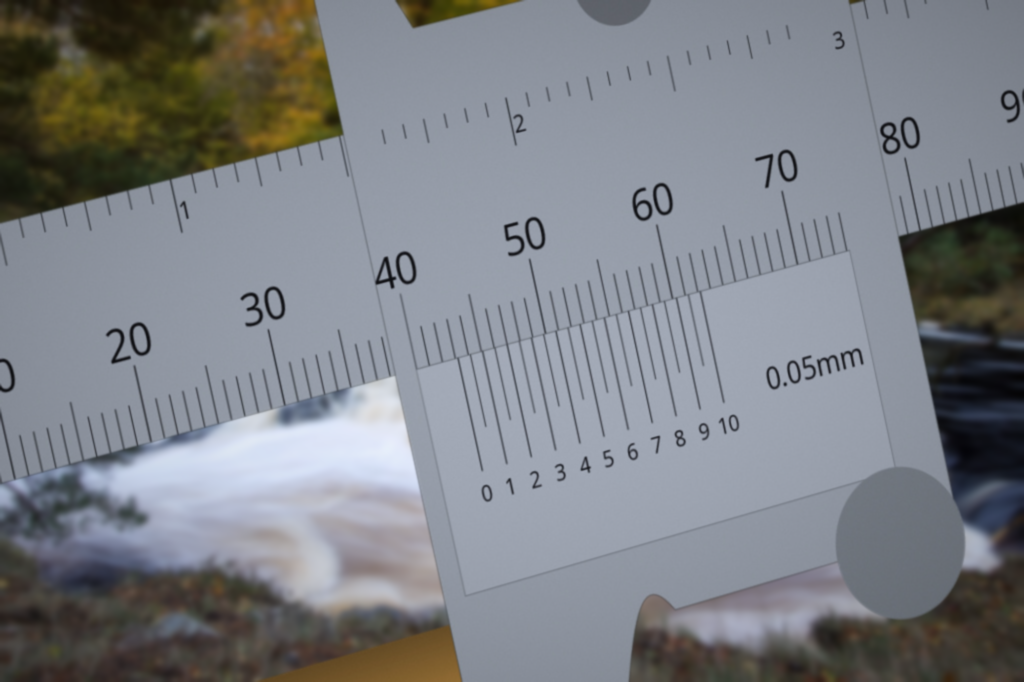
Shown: 43.2,mm
